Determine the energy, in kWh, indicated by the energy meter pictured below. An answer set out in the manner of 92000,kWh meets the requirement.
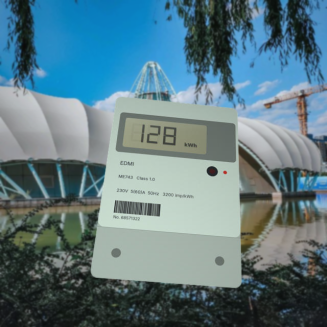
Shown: 128,kWh
